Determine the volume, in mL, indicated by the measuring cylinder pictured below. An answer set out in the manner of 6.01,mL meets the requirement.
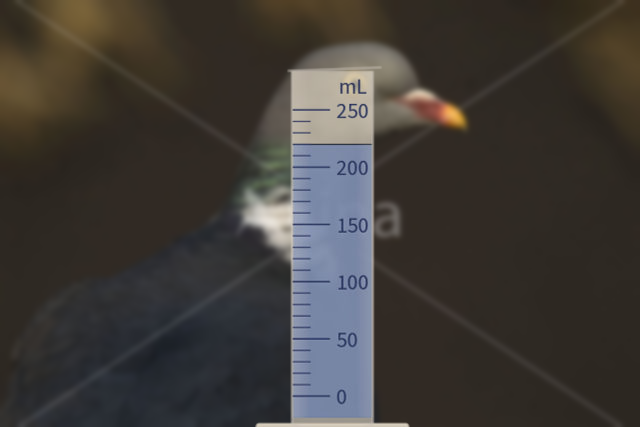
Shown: 220,mL
